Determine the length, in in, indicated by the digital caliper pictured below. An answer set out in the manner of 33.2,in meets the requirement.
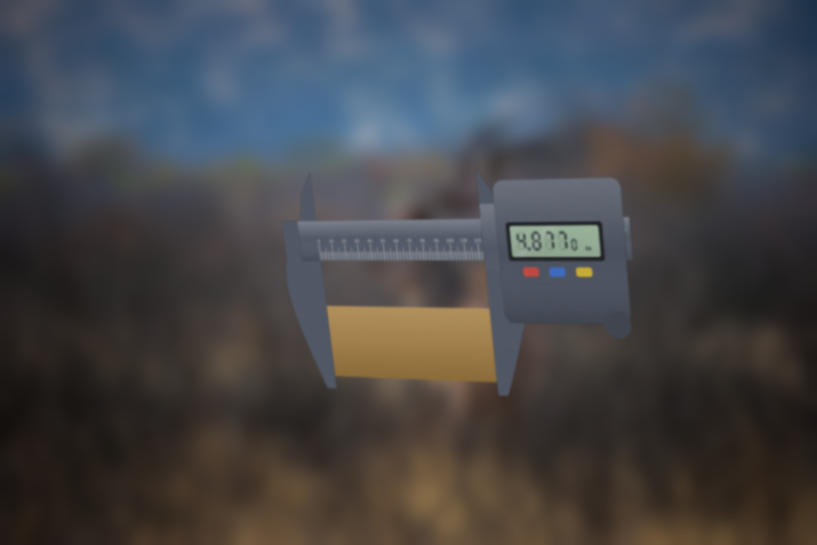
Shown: 4.8770,in
